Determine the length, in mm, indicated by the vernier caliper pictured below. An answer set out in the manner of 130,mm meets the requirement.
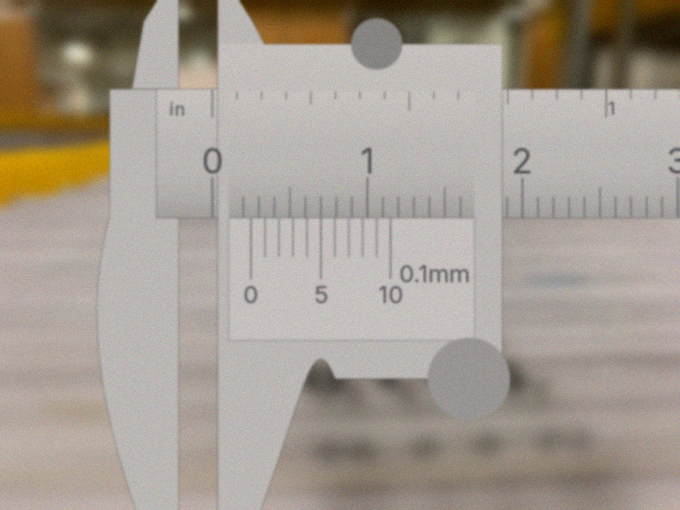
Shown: 2.5,mm
